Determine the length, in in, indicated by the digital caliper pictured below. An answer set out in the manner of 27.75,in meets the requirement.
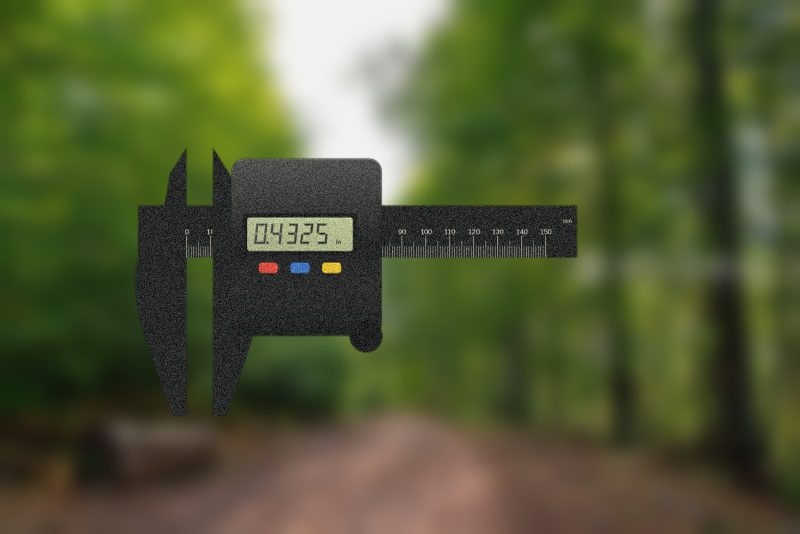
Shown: 0.4325,in
